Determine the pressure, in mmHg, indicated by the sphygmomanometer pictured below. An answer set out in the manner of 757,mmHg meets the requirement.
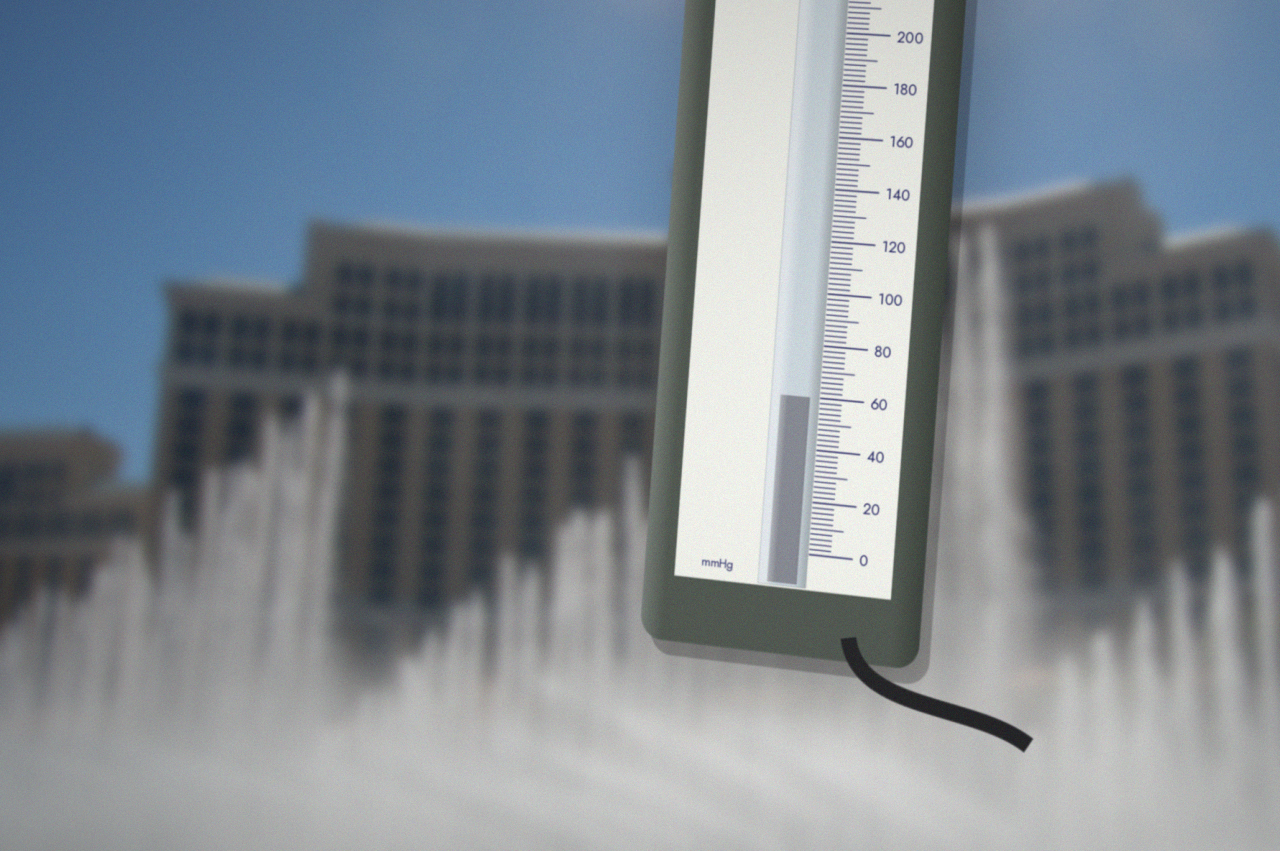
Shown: 60,mmHg
